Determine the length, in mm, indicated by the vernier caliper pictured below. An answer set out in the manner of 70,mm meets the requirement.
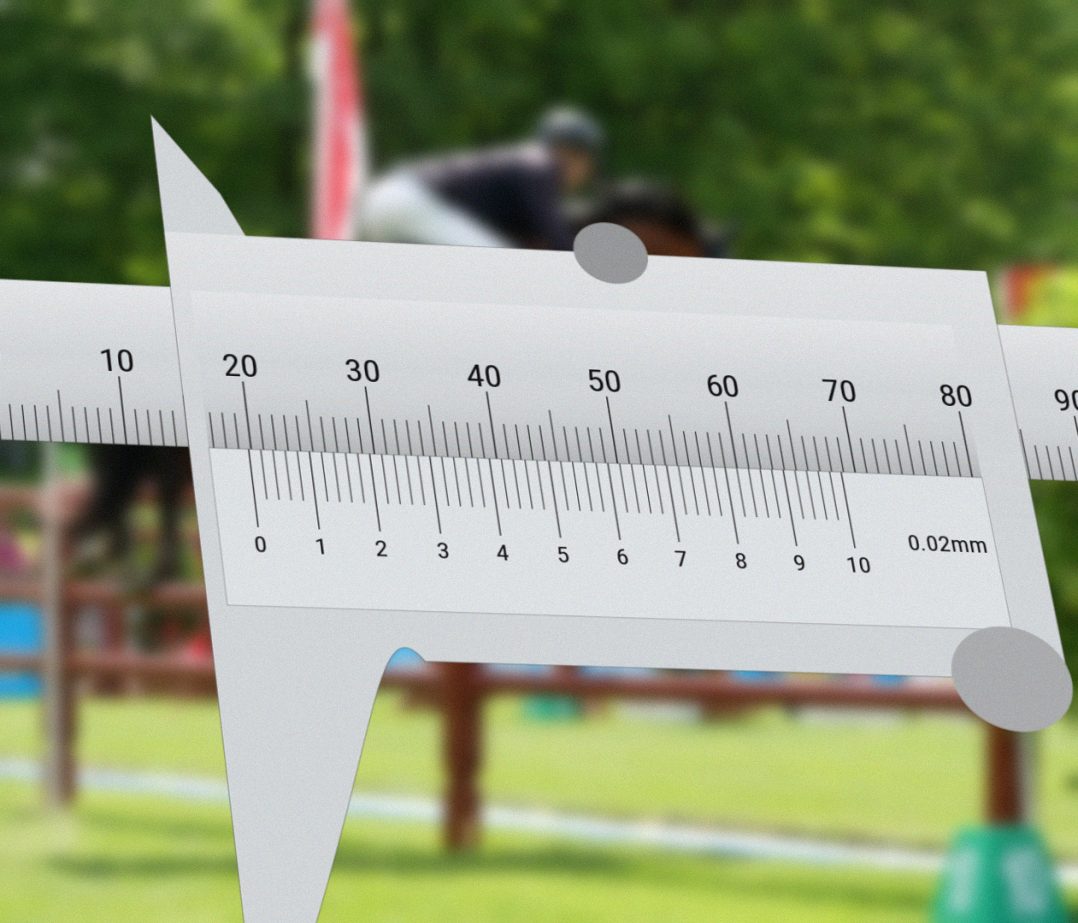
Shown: 19.8,mm
